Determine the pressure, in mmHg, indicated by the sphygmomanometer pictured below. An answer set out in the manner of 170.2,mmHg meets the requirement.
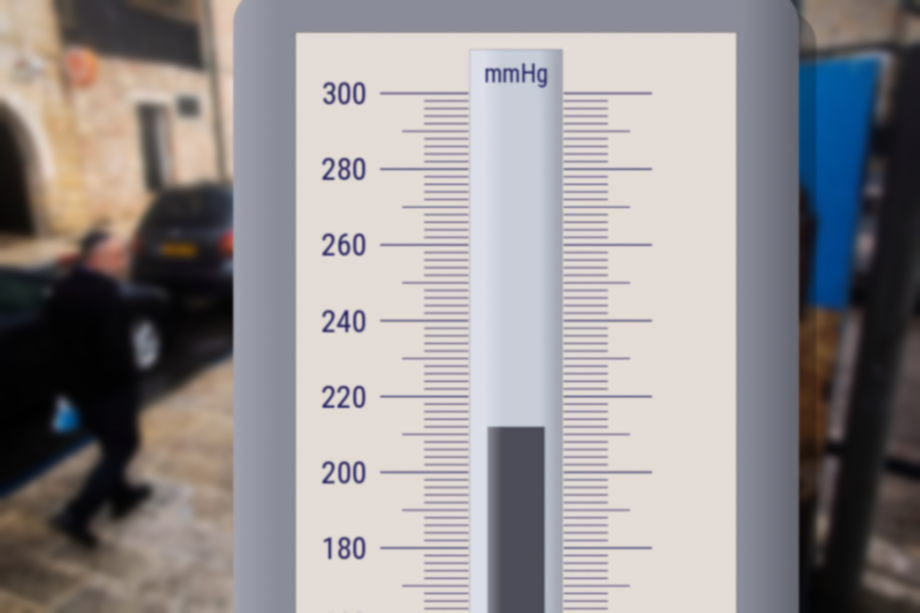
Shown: 212,mmHg
